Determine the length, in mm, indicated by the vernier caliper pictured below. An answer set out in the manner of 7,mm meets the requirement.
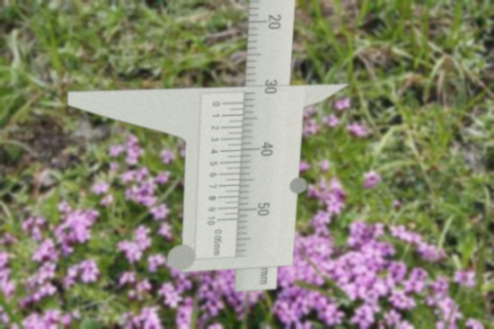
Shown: 32.5,mm
